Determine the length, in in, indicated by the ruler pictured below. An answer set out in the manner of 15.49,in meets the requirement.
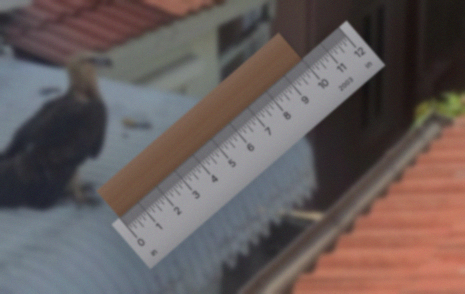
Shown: 10,in
